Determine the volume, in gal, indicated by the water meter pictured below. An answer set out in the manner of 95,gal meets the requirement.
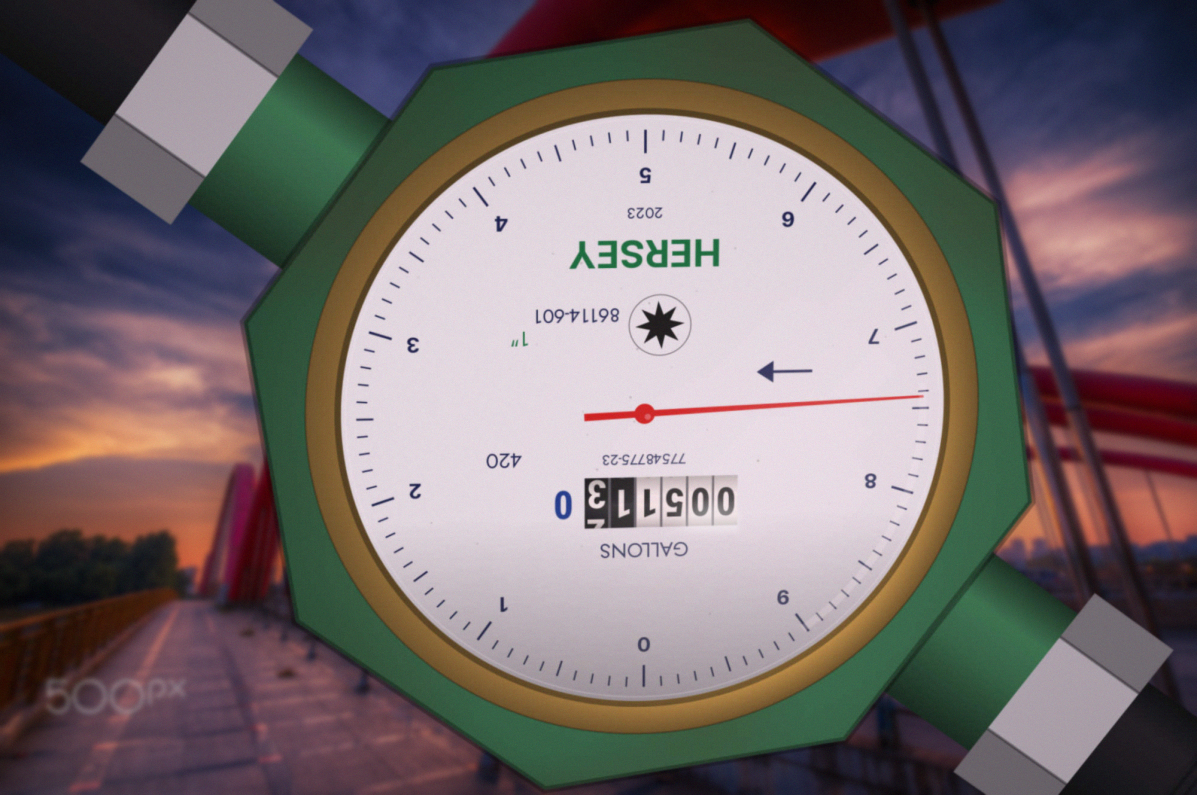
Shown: 51127.4,gal
